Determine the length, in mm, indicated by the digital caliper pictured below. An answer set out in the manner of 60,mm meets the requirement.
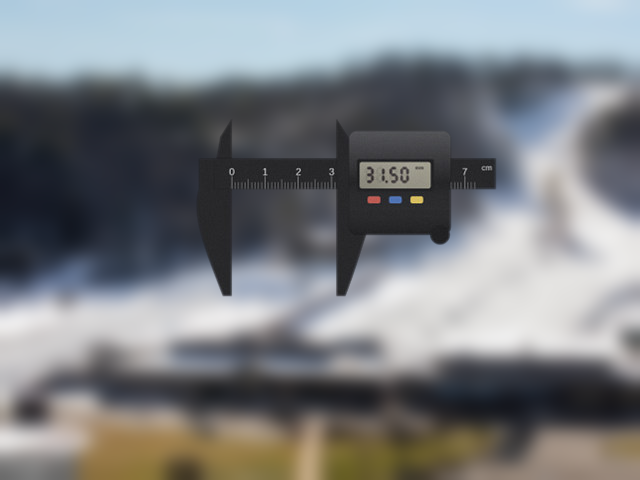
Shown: 31.50,mm
